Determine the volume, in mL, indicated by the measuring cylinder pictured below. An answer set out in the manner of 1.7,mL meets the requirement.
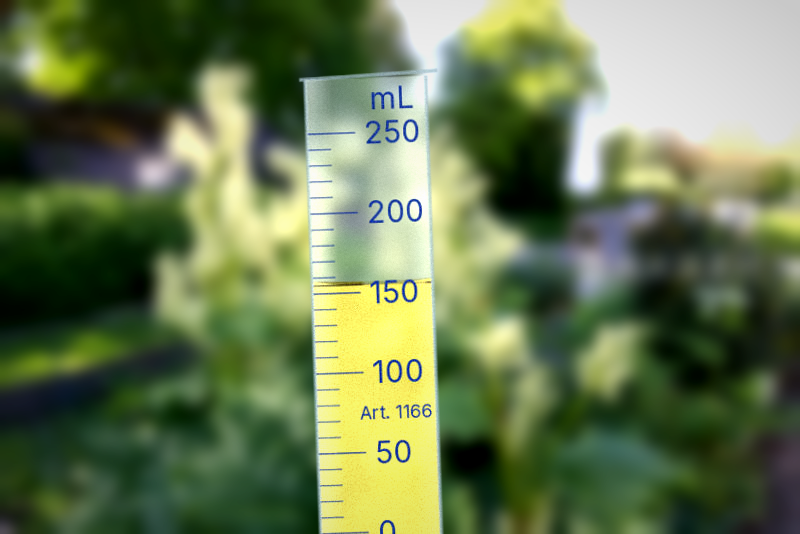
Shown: 155,mL
